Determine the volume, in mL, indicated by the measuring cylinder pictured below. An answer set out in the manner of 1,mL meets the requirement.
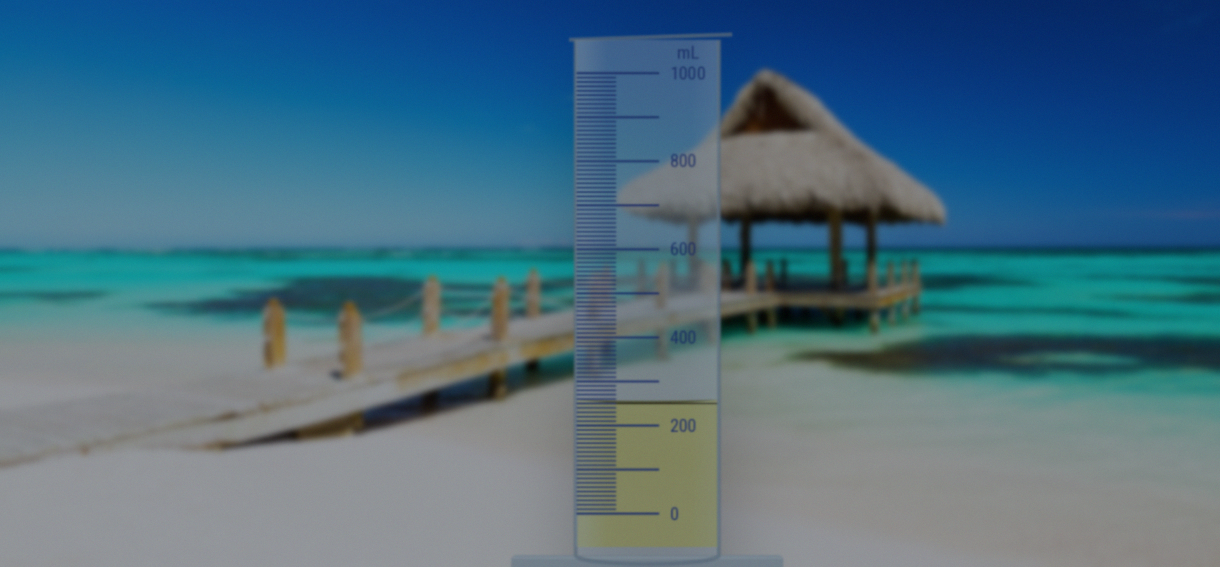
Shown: 250,mL
